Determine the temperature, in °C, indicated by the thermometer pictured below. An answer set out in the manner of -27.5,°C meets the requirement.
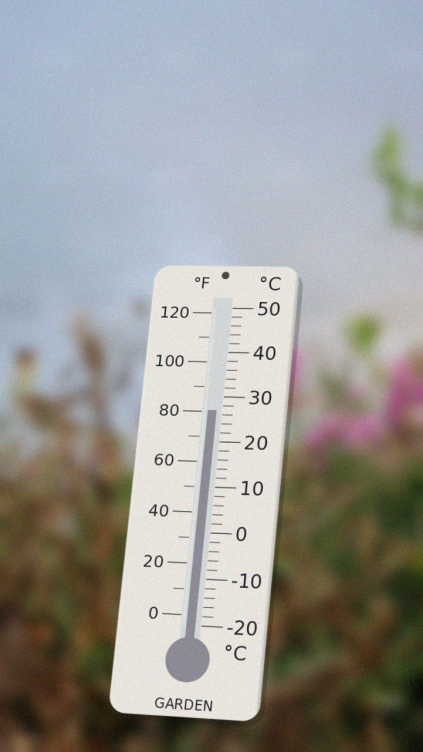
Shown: 27,°C
